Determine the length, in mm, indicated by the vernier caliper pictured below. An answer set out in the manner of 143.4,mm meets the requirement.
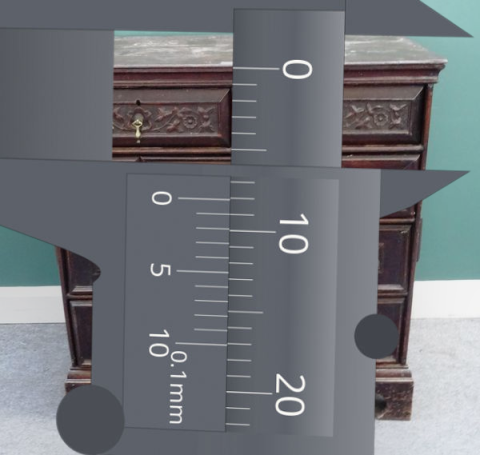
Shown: 8.1,mm
